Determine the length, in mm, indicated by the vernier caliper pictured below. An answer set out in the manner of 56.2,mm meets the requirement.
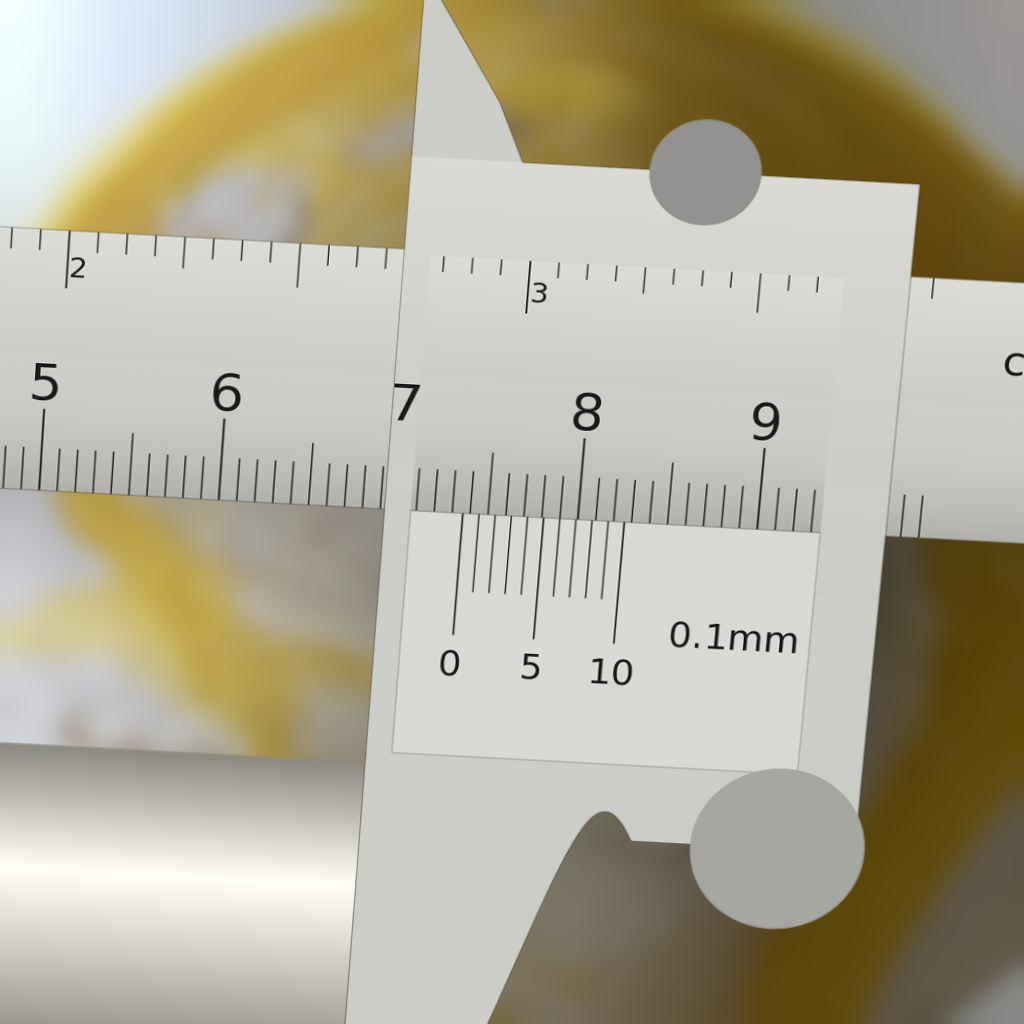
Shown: 73.6,mm
